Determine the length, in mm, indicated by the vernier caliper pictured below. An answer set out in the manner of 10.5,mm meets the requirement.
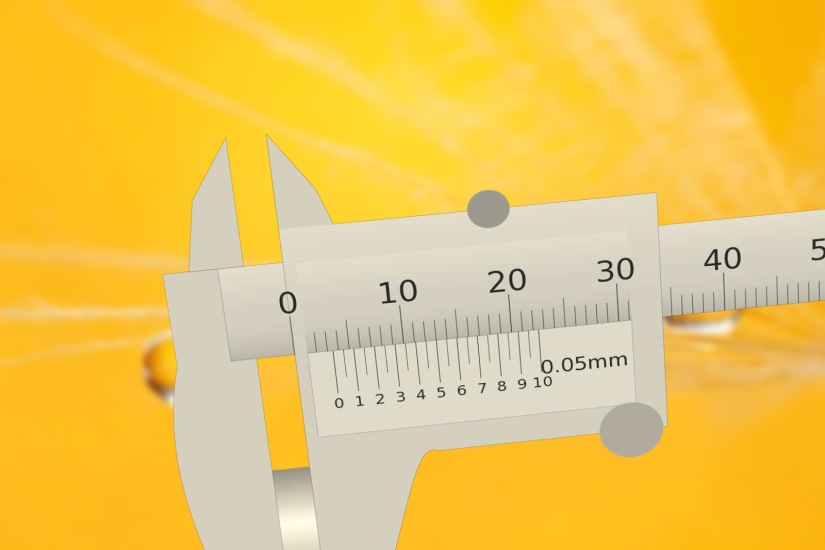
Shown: 3.5,mm
